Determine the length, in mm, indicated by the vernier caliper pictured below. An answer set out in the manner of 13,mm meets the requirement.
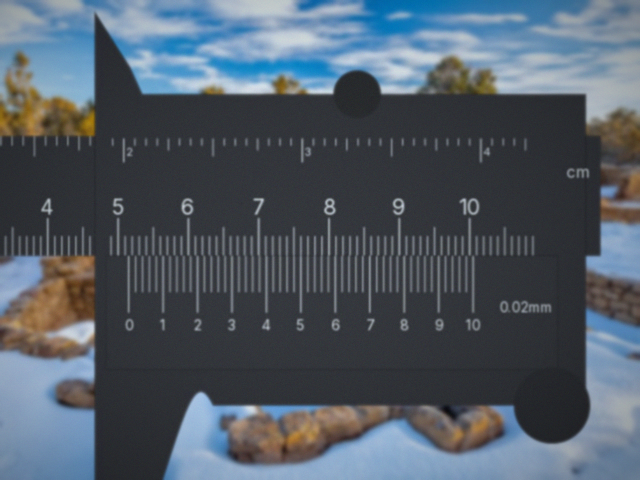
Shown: 51.5,mm
